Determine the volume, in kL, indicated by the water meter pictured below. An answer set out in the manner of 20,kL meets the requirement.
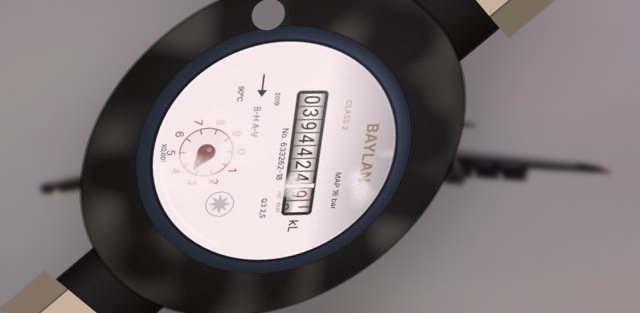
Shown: 394424.913,kL
